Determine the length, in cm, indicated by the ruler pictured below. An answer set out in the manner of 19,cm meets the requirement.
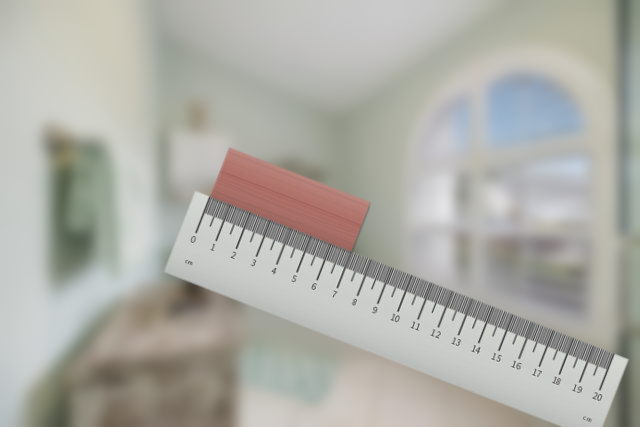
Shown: 7,cm
